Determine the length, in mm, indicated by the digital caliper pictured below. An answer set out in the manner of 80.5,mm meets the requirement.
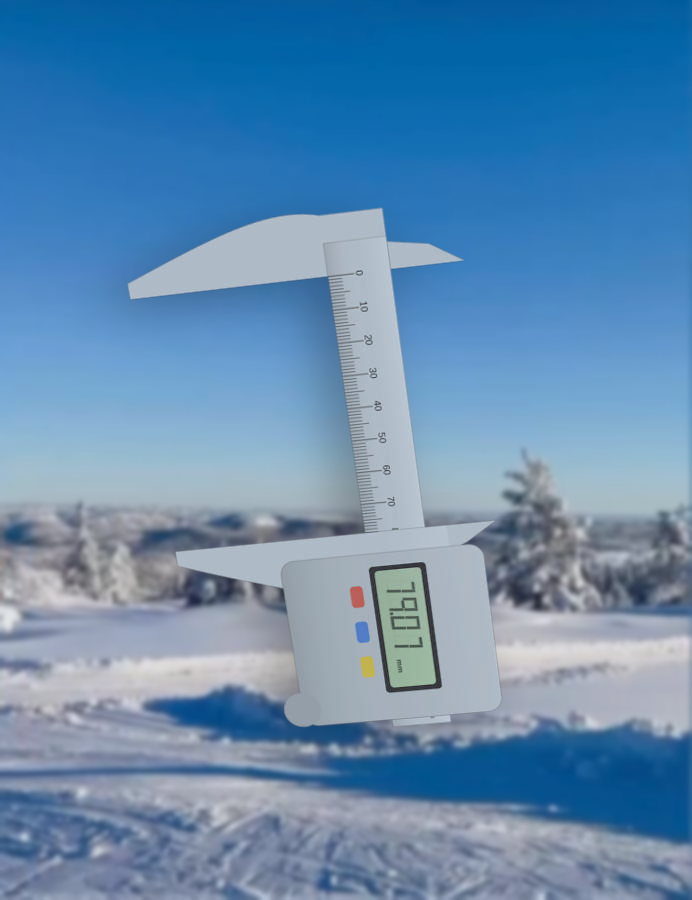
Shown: 79.07,mm
